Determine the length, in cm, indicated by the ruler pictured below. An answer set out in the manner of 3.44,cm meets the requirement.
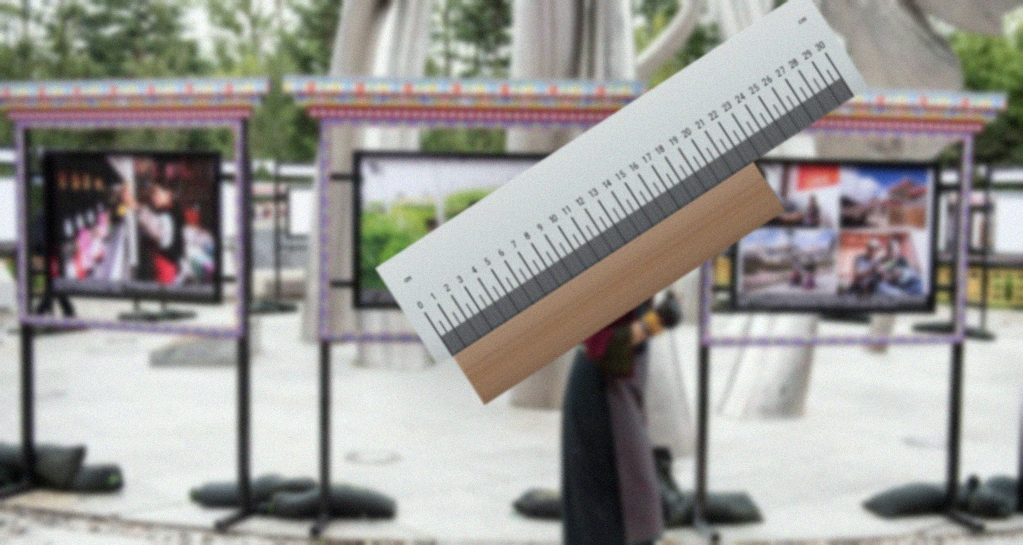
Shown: 22.5,cm
